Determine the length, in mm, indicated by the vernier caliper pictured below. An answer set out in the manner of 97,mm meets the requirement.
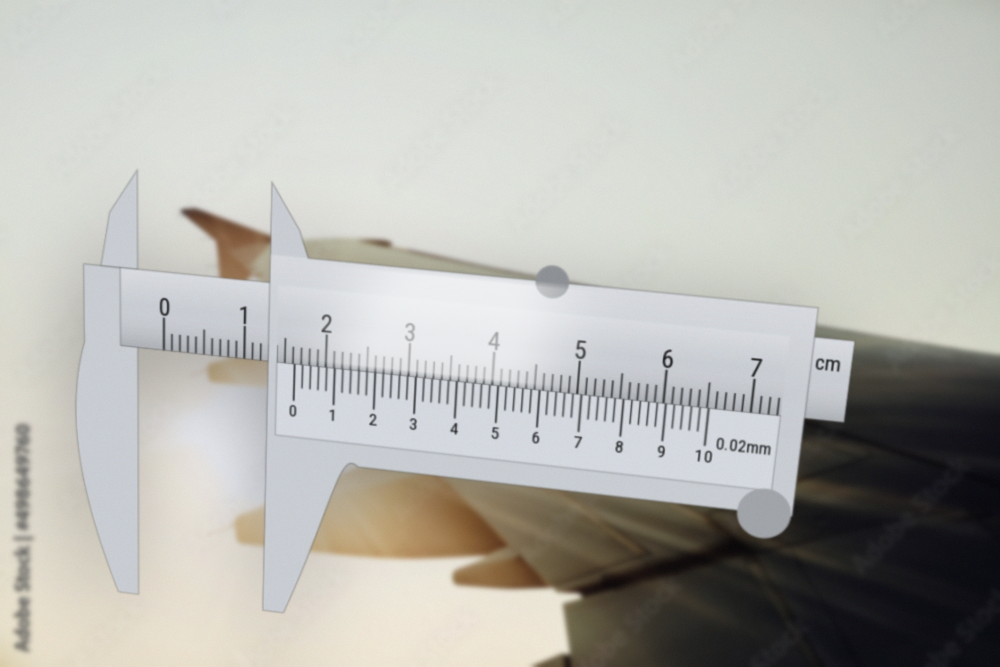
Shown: 16.2,mm
